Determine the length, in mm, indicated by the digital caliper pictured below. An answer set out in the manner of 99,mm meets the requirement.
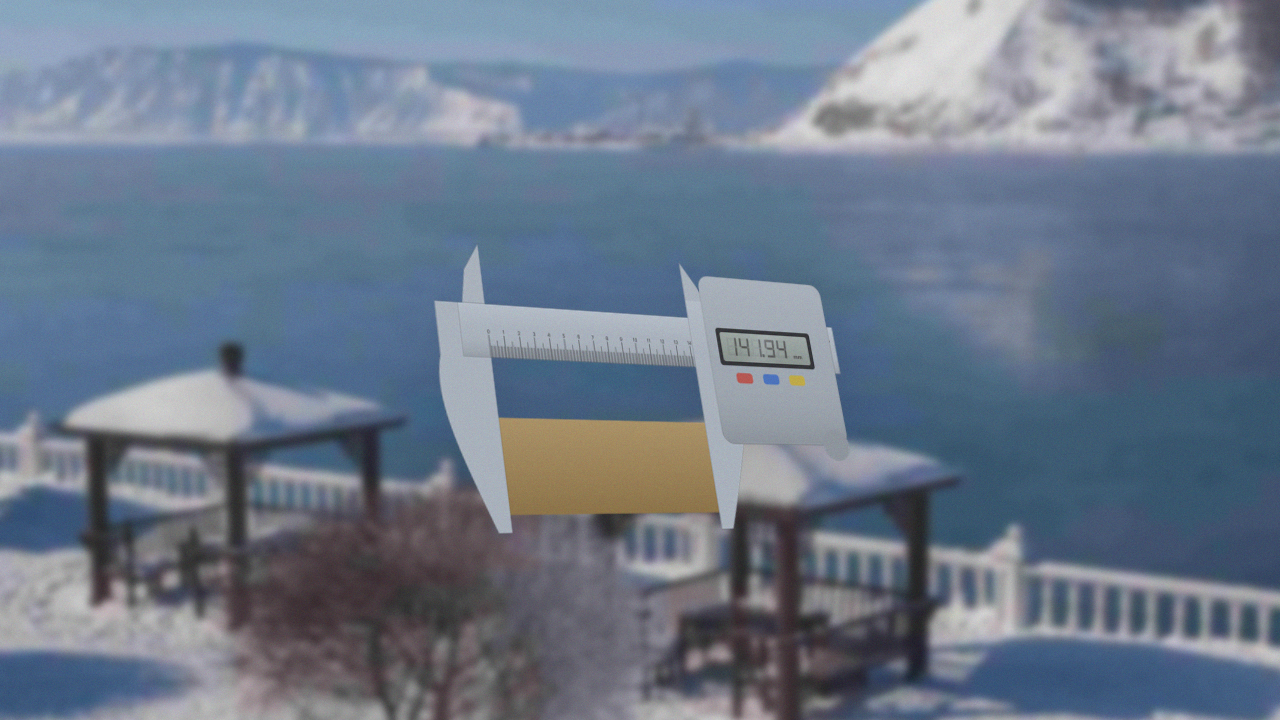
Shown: 141.94,mm
